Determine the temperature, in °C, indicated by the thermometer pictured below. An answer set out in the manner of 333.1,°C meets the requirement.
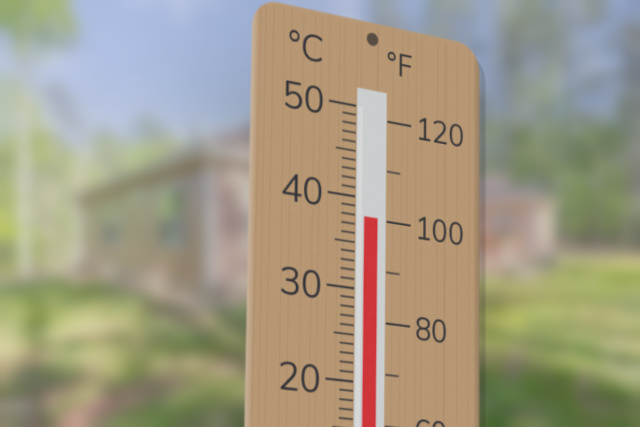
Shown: 38,°C
